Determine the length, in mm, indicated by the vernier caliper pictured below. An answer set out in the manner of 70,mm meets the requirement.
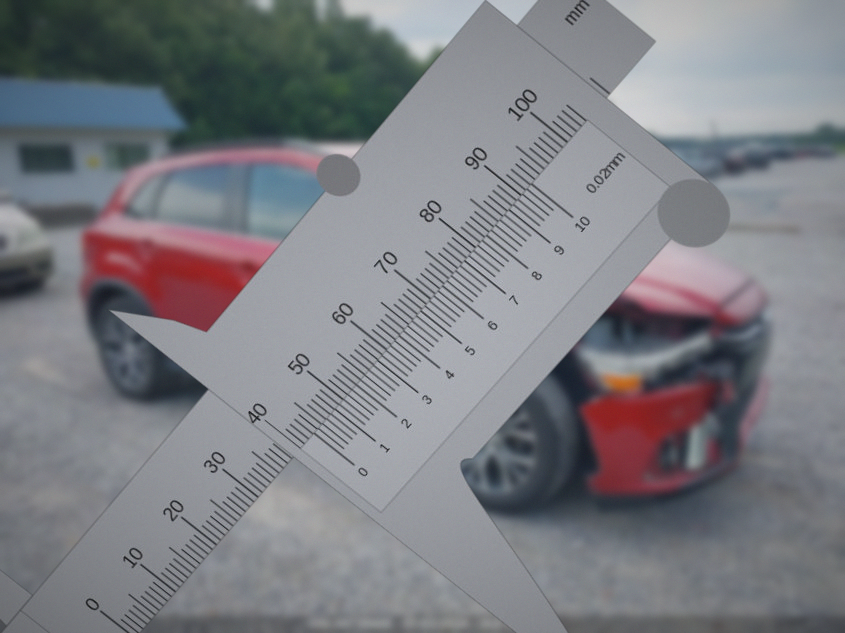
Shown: 43.2,mm
